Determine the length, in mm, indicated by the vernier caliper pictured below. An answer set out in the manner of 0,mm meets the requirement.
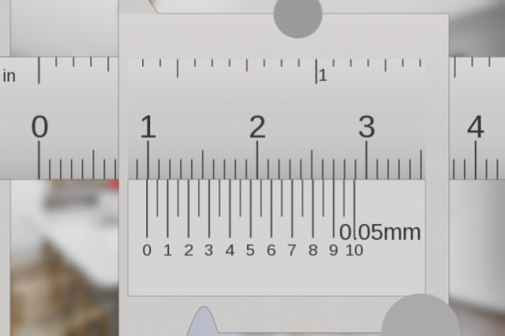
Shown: 9.9,mm
